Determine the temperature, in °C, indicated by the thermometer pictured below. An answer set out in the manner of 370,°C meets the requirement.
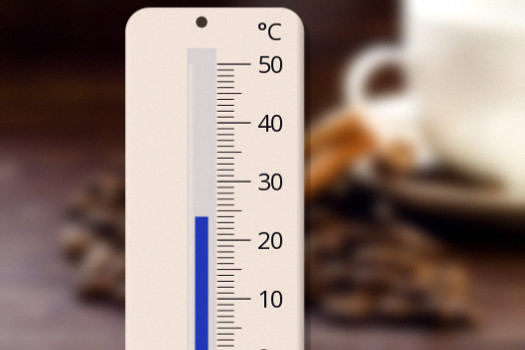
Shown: 24,°C
